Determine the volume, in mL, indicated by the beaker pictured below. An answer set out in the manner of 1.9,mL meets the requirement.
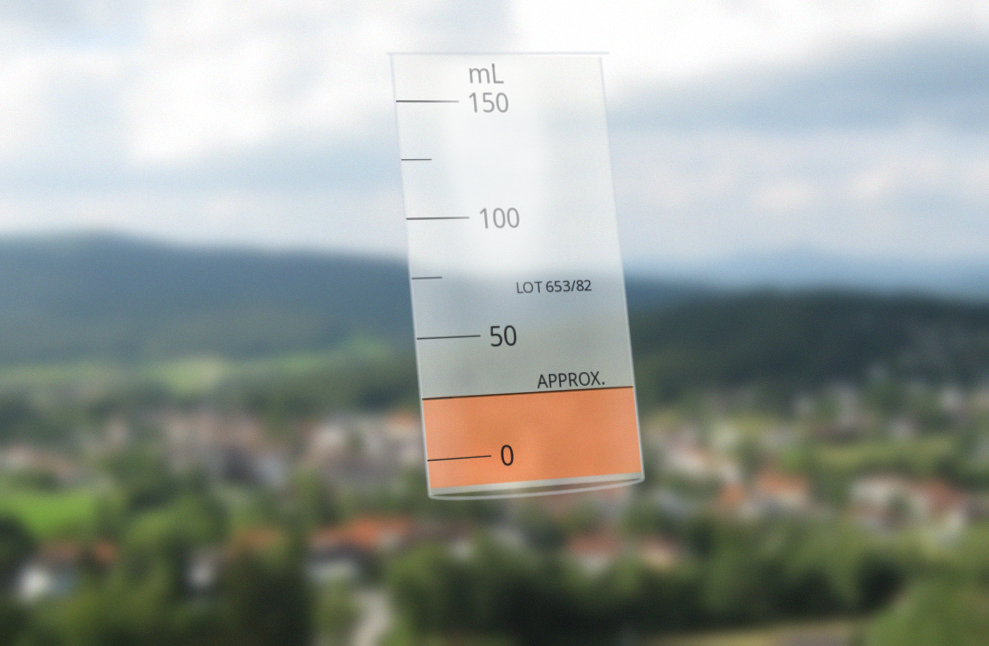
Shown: 25,mL
